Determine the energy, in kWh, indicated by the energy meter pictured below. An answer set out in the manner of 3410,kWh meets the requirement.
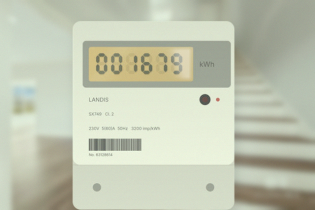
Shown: 1679,kWh
